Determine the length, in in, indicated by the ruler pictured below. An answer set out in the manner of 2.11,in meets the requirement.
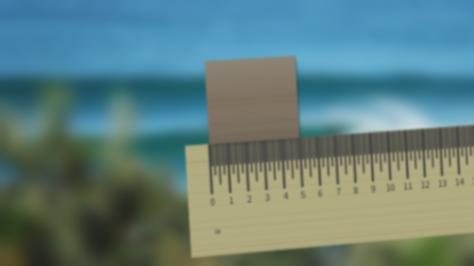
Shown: 5,in
